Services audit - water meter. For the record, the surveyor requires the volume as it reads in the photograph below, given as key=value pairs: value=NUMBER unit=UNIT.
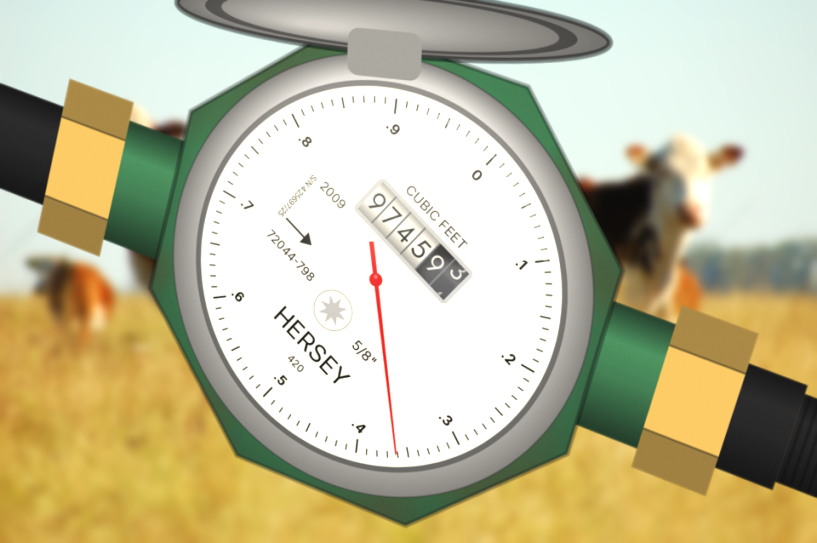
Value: value=974593.36 unit=ft³
